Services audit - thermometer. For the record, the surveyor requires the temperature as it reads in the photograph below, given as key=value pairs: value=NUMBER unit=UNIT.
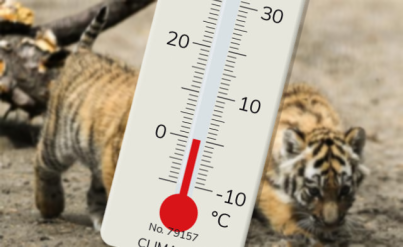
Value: value=0 unit=°C
